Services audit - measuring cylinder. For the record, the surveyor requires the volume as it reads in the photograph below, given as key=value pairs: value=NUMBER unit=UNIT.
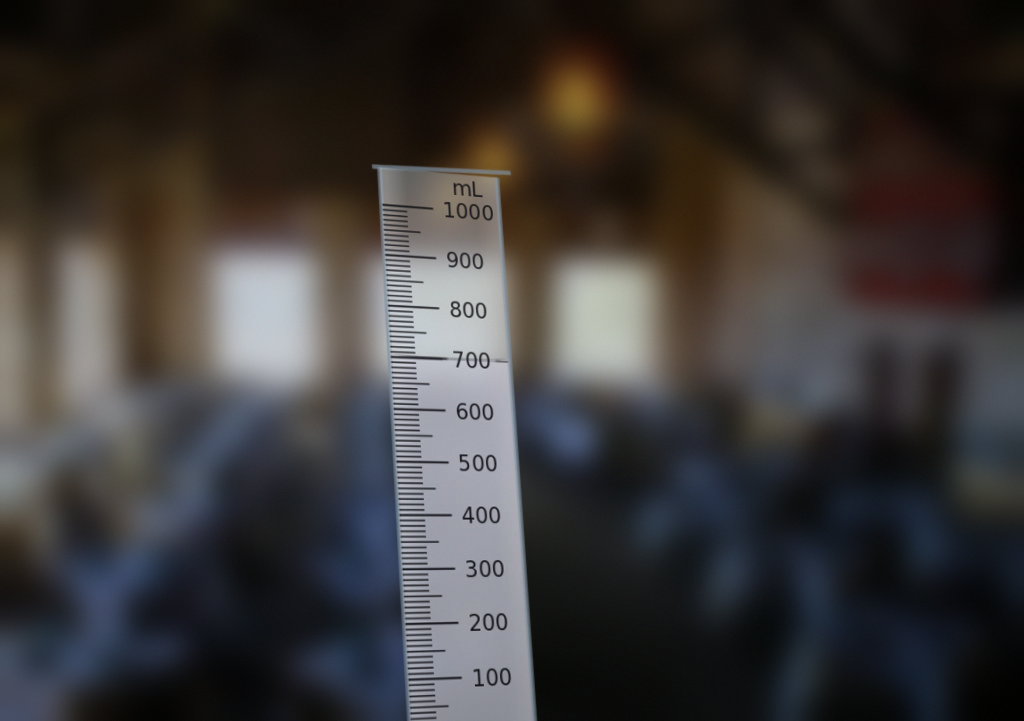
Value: value=700 unit=mL
